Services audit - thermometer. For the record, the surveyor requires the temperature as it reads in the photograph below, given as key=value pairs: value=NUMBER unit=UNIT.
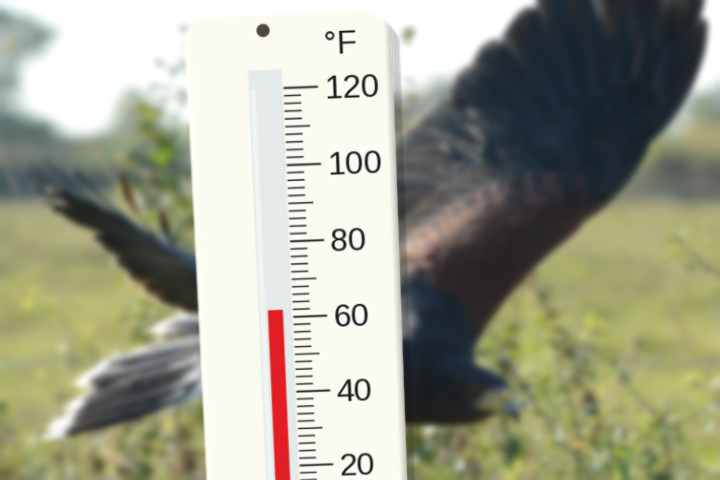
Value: value=62 unit=°F
